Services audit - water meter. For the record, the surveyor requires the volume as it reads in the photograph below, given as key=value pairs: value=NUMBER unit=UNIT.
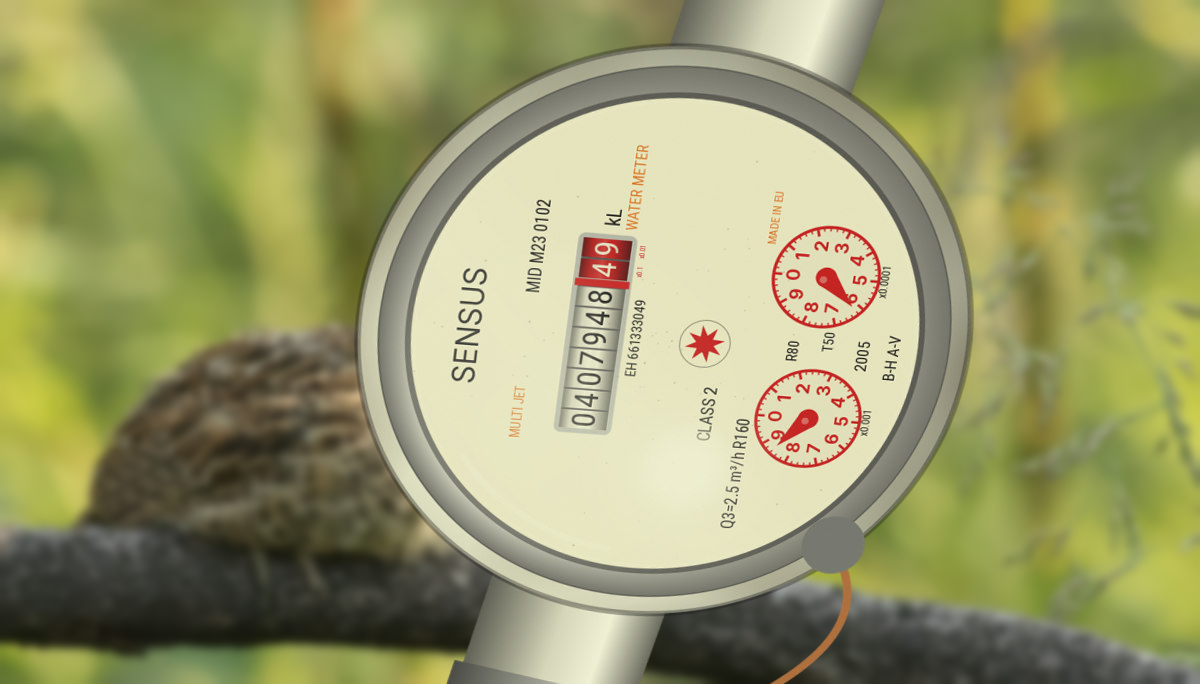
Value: value=407948.4986 unit=kL
